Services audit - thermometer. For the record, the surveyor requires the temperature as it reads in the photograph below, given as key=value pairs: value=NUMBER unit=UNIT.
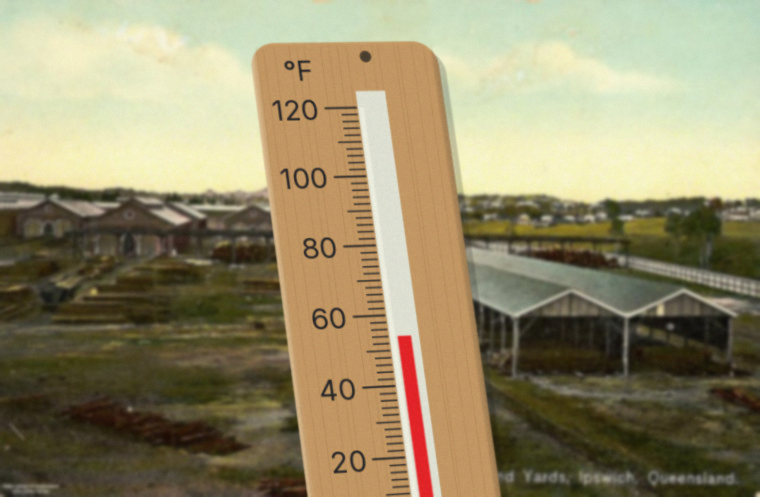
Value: value=54 unit=°F
